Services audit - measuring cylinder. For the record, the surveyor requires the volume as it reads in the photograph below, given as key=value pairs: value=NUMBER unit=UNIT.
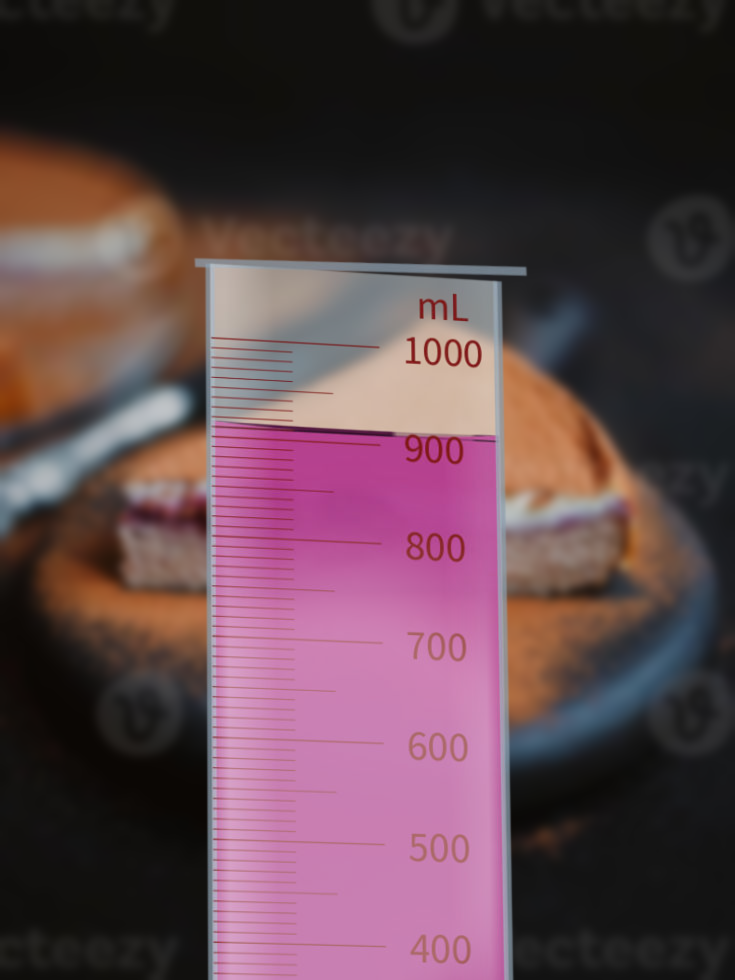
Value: value=910 unit=mL
